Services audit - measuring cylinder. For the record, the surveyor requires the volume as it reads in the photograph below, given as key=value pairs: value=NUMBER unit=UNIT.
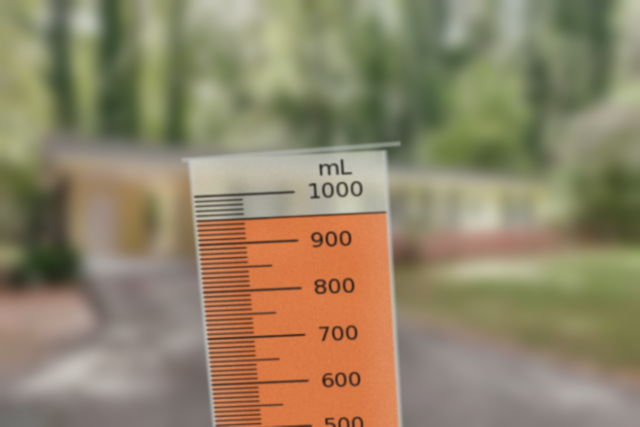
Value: value=950 unit=mL
